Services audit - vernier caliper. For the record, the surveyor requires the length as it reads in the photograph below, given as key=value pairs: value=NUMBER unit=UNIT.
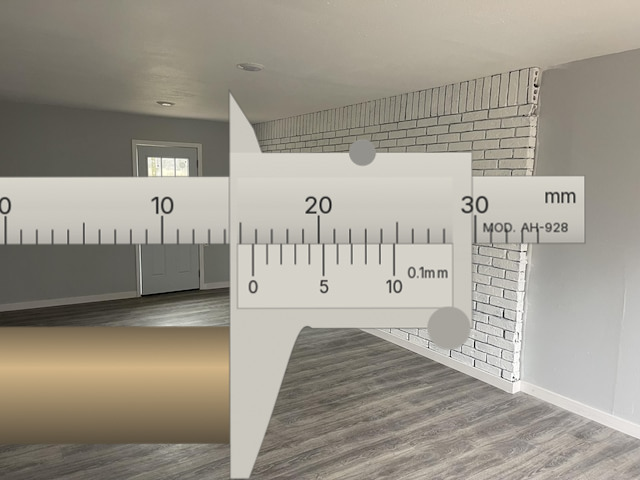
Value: value=15.8 unit=mm
